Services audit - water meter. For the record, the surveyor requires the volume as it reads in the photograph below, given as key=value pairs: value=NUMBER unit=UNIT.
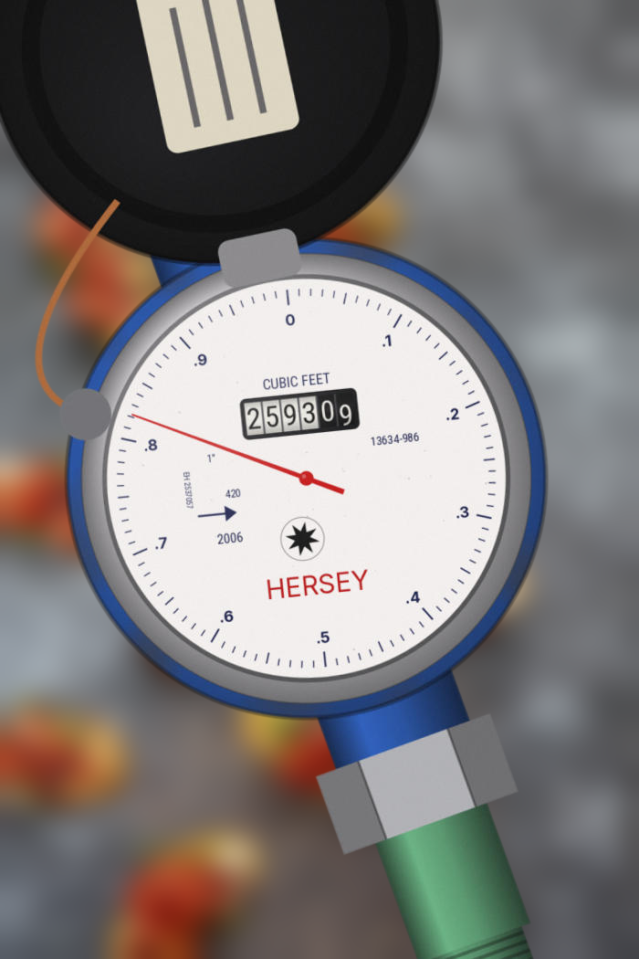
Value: value=259308.82 unit=ft³
